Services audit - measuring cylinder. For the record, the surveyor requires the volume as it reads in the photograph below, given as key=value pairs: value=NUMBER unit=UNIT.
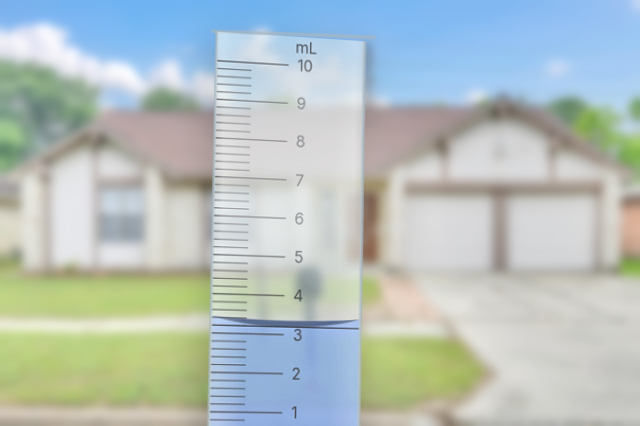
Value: value=3.2 unit=mL
